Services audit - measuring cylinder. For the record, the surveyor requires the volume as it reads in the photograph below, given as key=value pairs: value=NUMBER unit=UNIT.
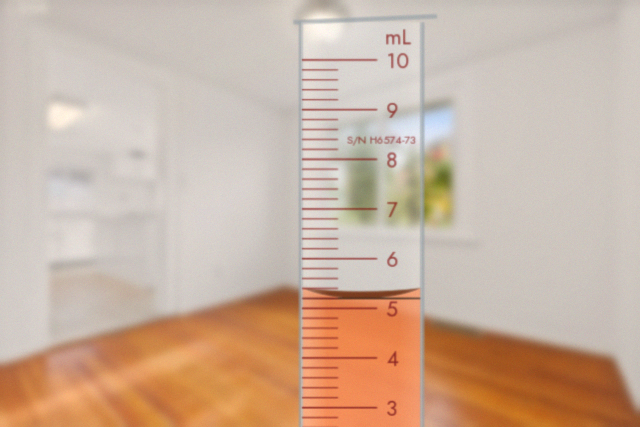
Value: value=5.2 unit=mL
